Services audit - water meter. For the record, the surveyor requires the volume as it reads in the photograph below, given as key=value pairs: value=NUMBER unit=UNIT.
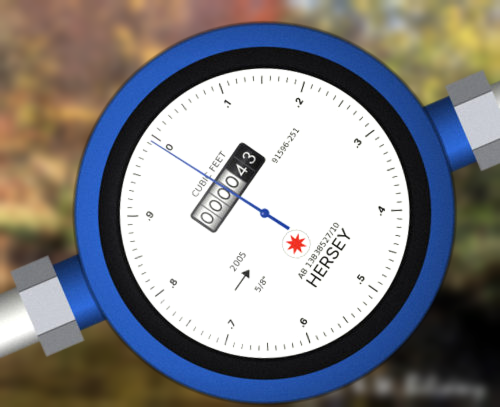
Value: value=42.99 unit=ft³
